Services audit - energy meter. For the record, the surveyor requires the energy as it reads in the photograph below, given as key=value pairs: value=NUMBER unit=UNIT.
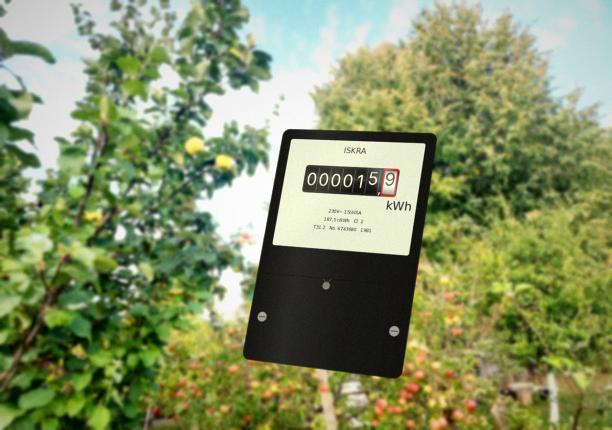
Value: value=15.9 unit=kWh
